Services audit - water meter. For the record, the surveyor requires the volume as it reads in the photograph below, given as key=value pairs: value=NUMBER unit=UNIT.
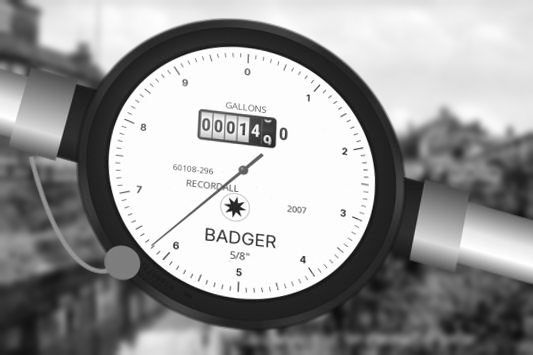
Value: value=1486.2 unit=gal
